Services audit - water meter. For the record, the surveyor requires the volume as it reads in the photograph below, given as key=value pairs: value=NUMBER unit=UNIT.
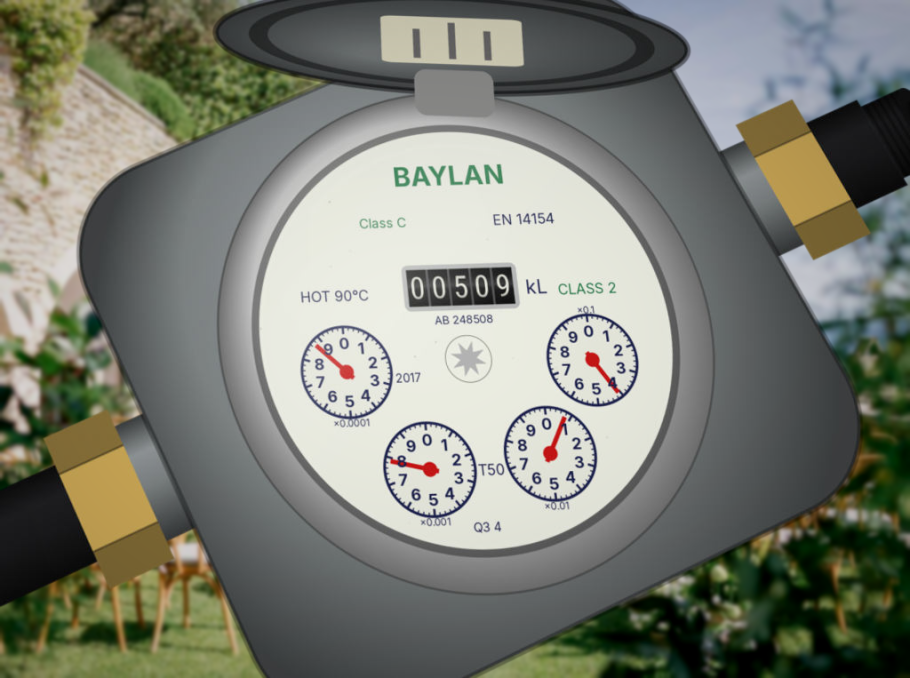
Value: value=509.4078 unit=kL
